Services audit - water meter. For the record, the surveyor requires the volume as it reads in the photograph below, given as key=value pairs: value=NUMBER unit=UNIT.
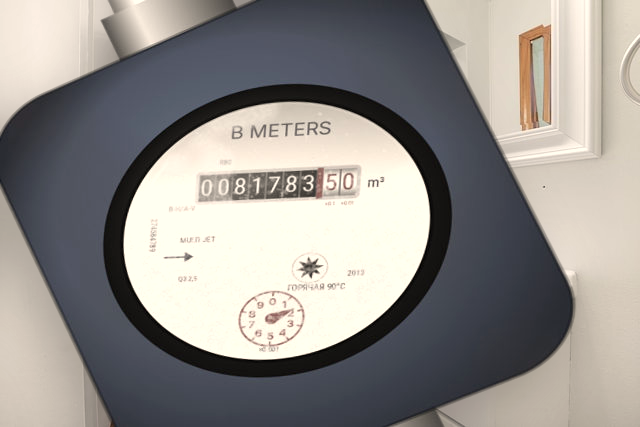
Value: value=81783.501 unit=m³
